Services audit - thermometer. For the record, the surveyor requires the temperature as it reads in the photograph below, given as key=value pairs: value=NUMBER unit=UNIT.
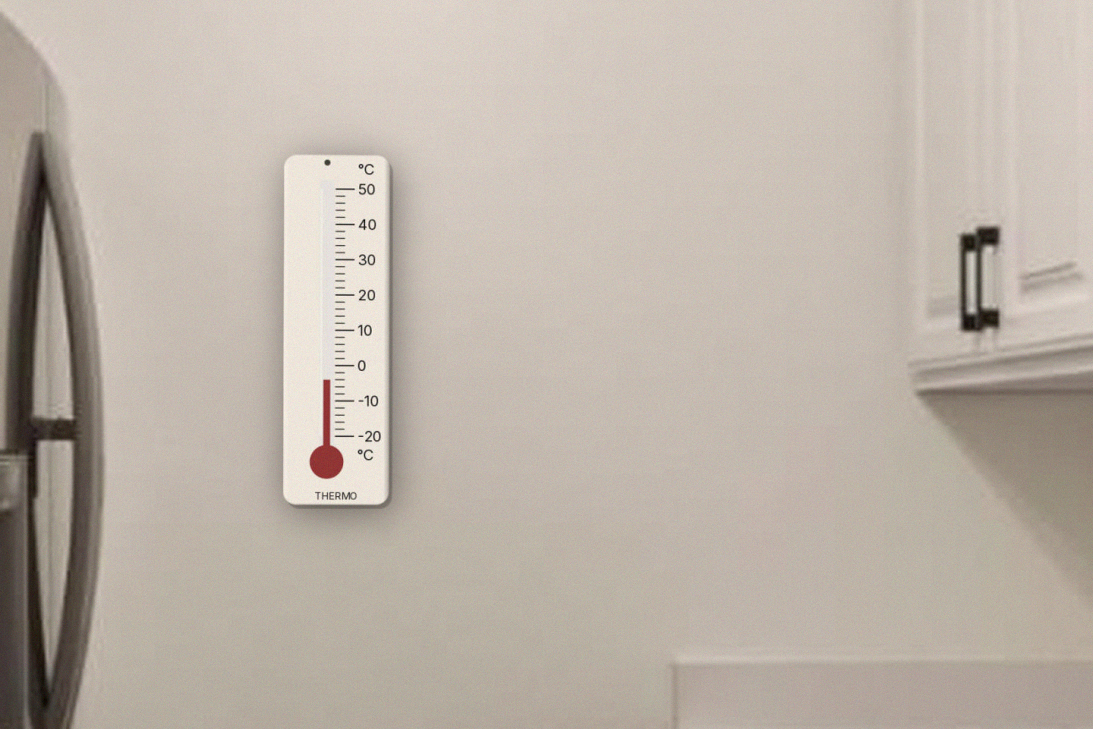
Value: value=-4 unit=°C
